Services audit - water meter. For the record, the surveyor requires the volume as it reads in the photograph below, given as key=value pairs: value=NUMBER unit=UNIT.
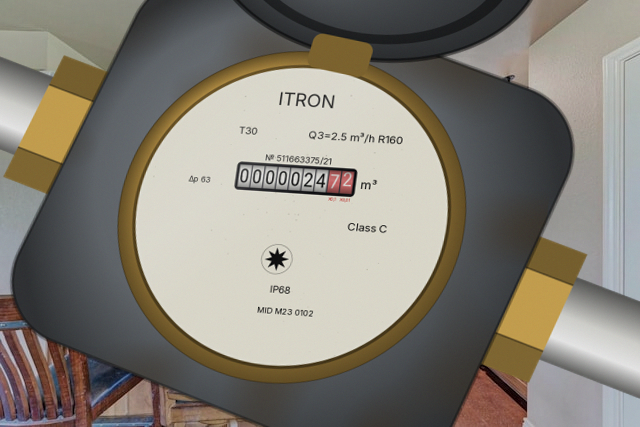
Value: value=24.72 unit=m³
